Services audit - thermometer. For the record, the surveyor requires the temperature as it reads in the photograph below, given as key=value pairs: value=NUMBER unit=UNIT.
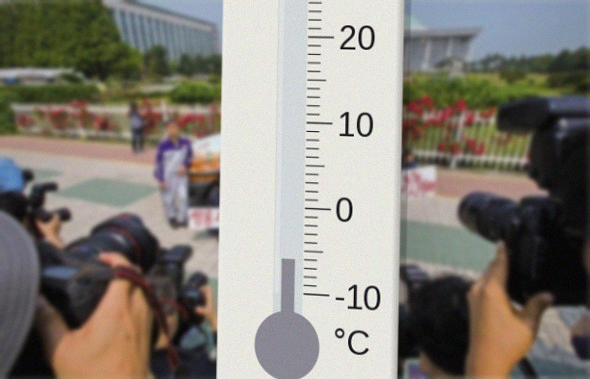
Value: value=-6 unit=°C
